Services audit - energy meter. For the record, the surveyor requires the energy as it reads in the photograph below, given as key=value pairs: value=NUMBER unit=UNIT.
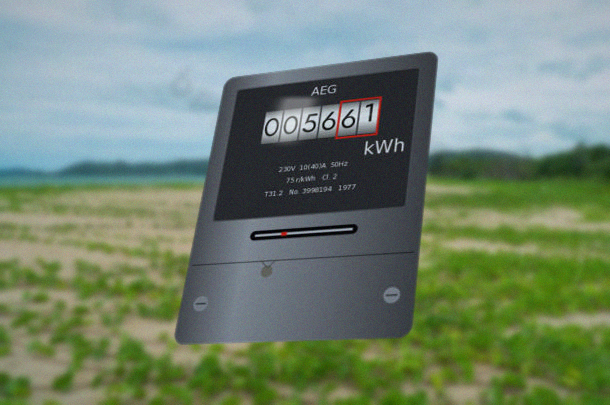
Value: value=56.61 unit=kWh
